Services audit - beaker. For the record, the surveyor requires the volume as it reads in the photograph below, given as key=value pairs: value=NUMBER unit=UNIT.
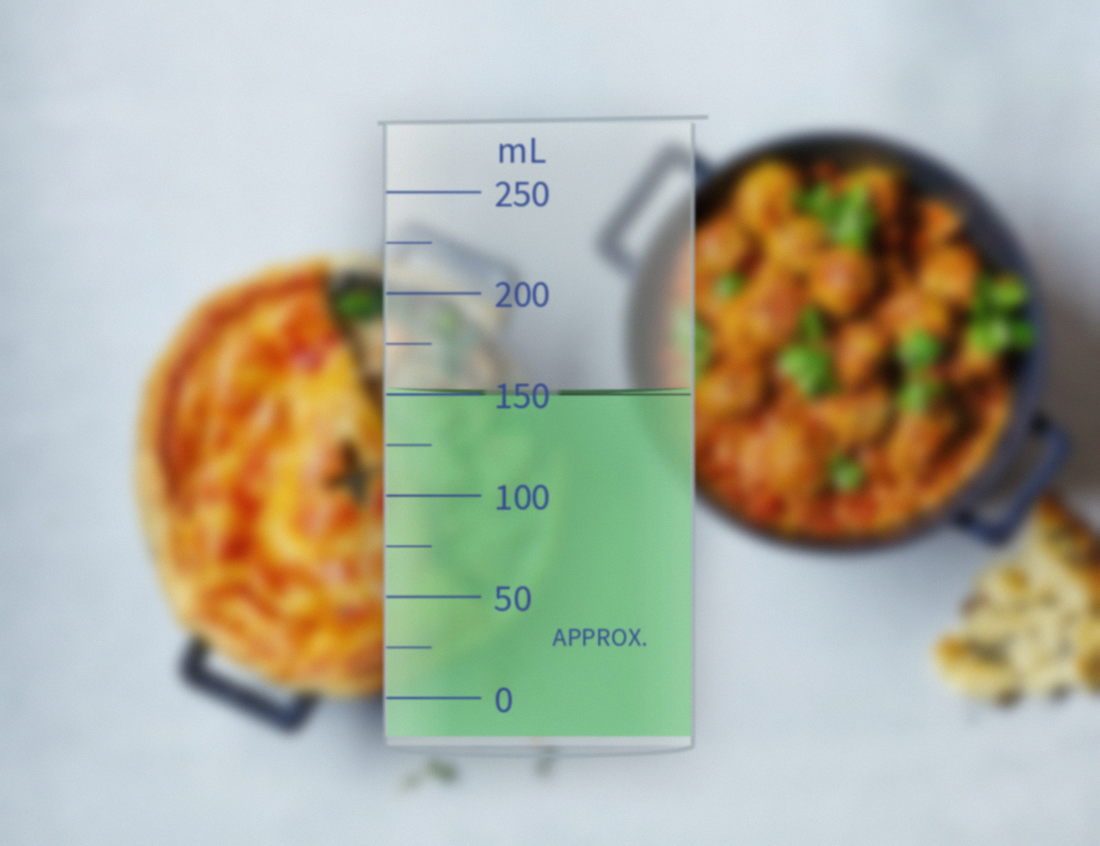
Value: value=150 unit=mL
